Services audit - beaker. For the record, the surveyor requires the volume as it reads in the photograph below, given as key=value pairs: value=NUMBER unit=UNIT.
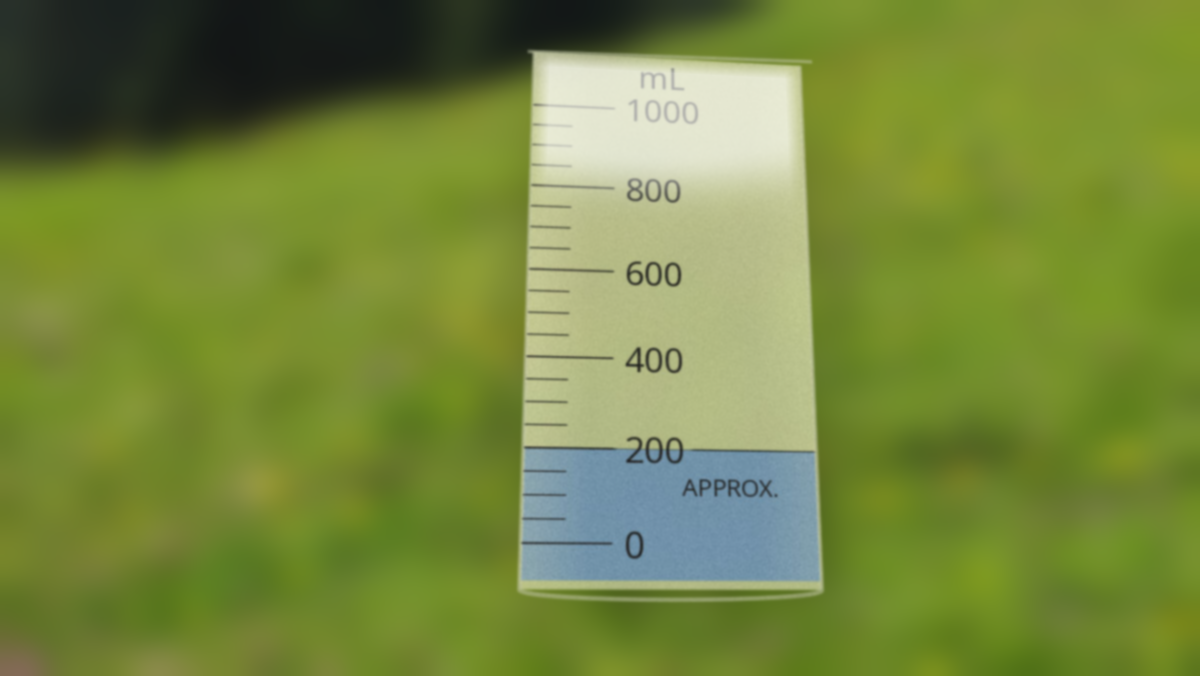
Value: value=200 unit=mL
